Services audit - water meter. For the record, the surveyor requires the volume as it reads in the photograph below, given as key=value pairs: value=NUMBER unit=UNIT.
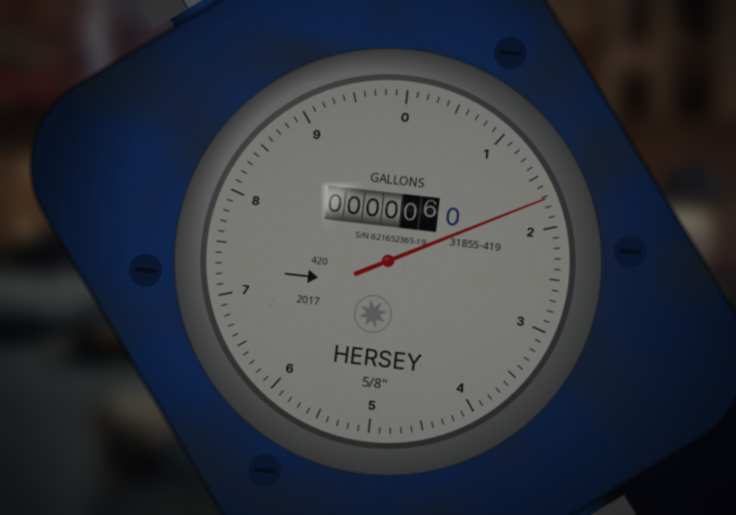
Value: value=61.7 unit=gal
